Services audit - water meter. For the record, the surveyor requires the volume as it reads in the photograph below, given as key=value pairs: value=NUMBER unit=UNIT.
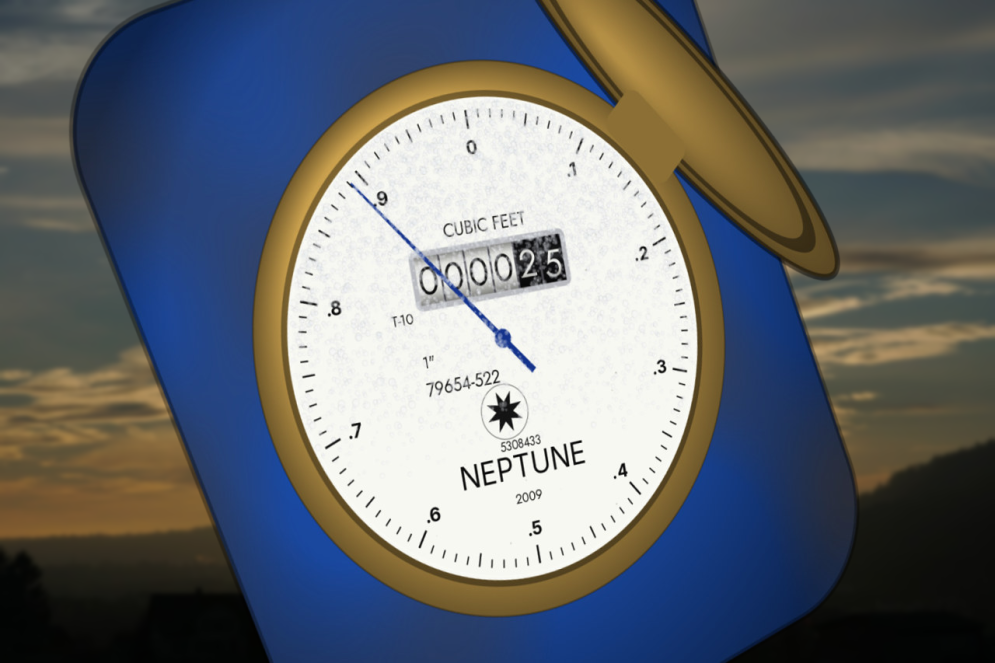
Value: value=24.89 unit=ft³
